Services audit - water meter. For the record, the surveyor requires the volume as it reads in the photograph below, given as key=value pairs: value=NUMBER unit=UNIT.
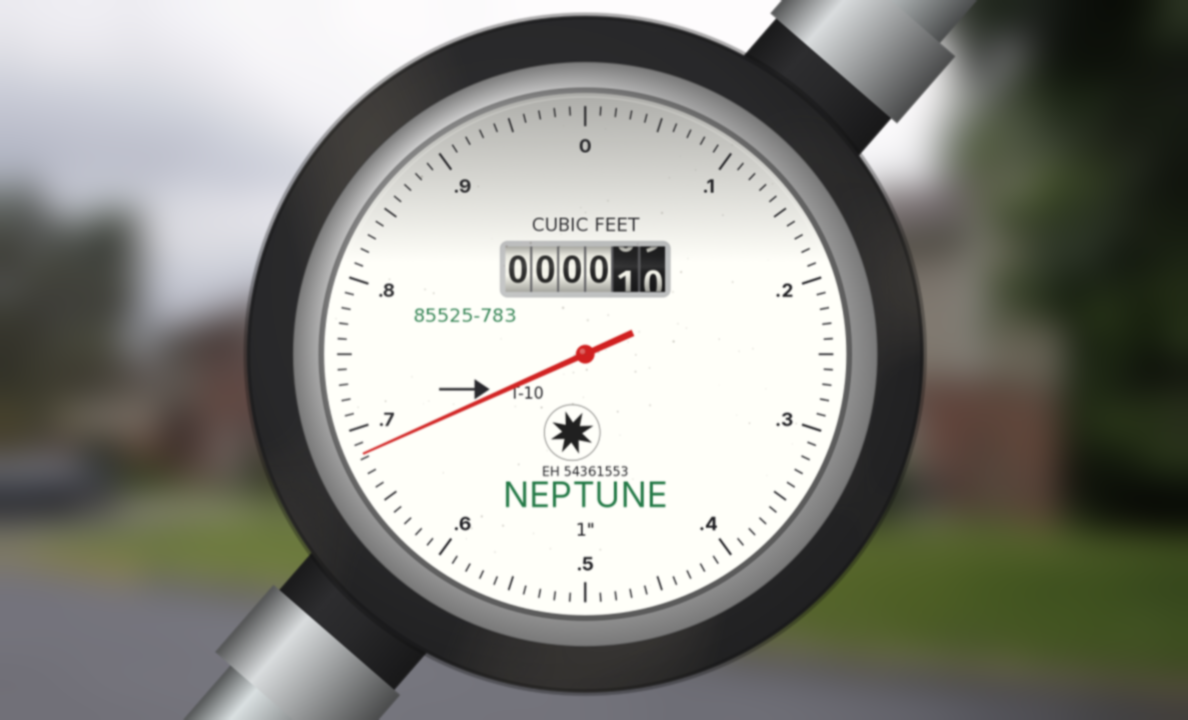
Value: value=9.68 unit=ft³
